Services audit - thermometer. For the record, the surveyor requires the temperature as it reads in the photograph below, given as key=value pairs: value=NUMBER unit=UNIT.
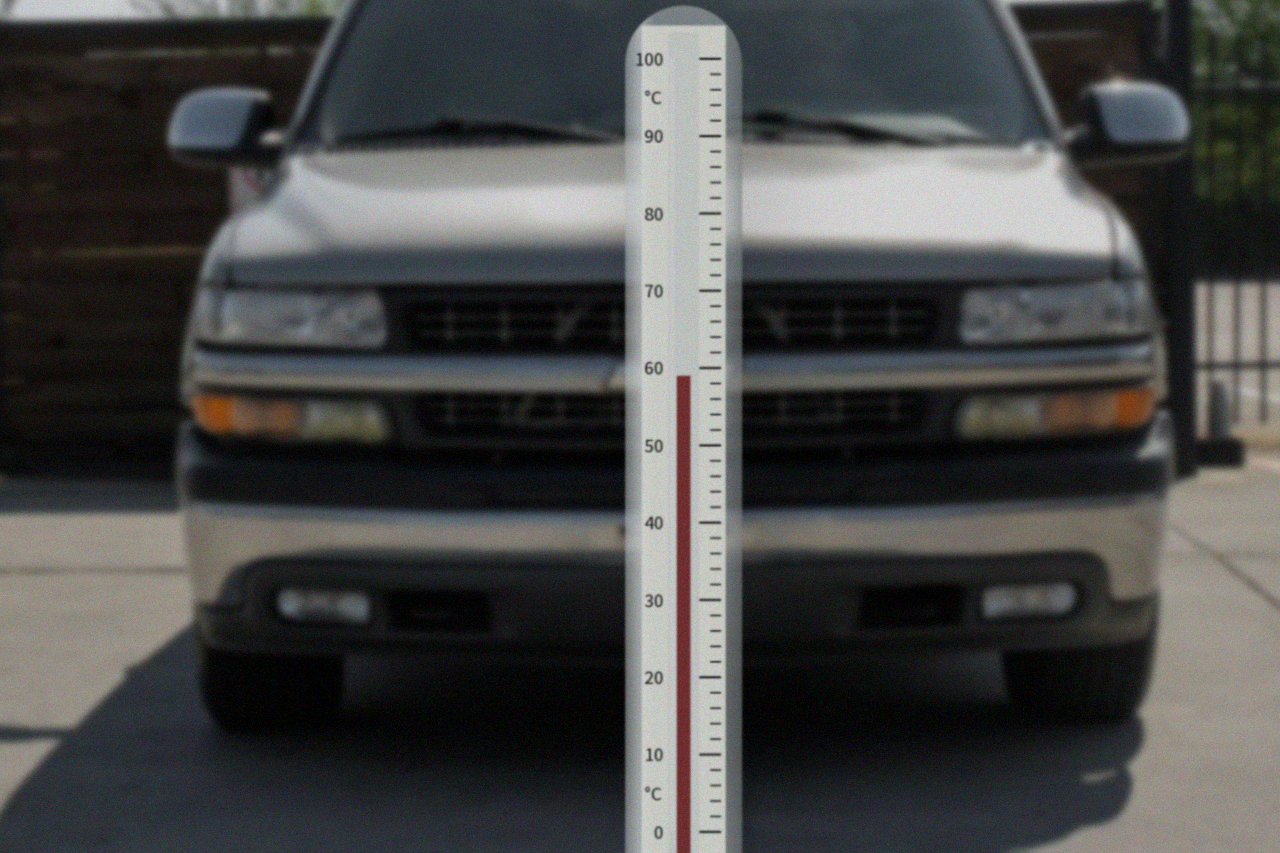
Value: value=59 unit=°C
